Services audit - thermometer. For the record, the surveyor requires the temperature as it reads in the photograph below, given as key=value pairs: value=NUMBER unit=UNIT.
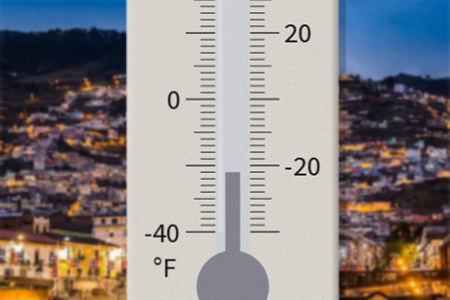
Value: value=-22 unit=°F
